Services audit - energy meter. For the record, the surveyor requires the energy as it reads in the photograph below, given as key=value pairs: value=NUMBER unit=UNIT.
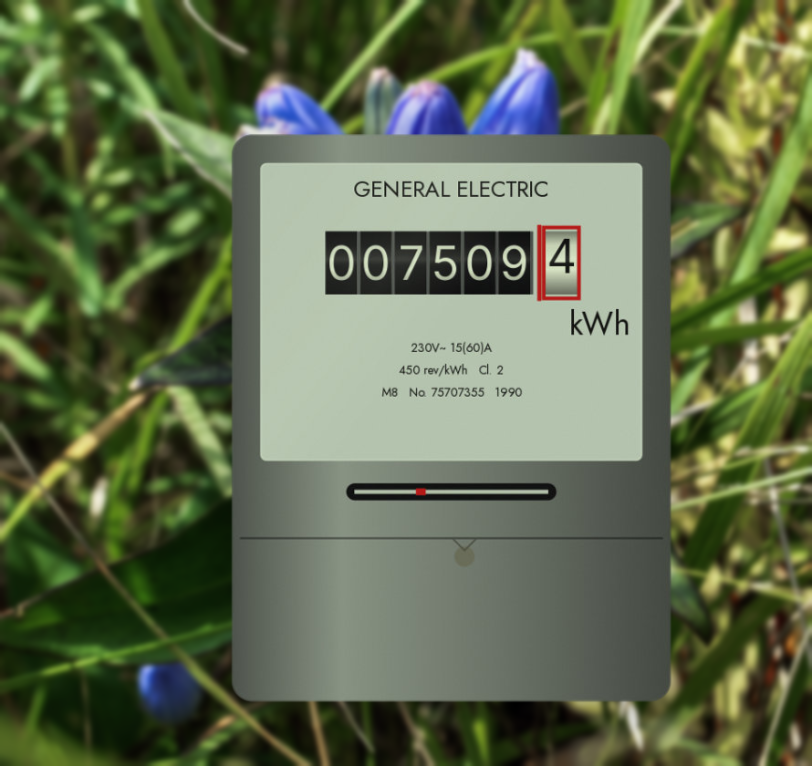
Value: value=7509.4 unit=kWh
